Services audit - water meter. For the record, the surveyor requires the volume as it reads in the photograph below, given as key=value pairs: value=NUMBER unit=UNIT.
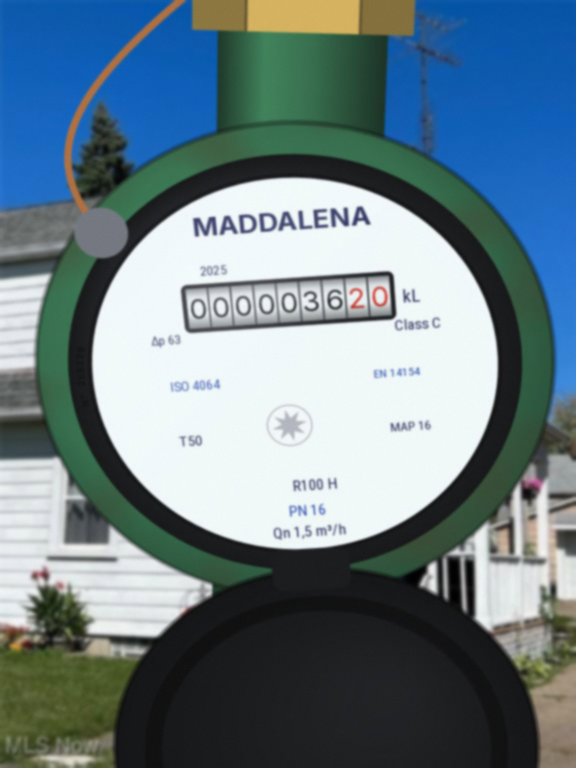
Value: value=36.20 unit=kL
